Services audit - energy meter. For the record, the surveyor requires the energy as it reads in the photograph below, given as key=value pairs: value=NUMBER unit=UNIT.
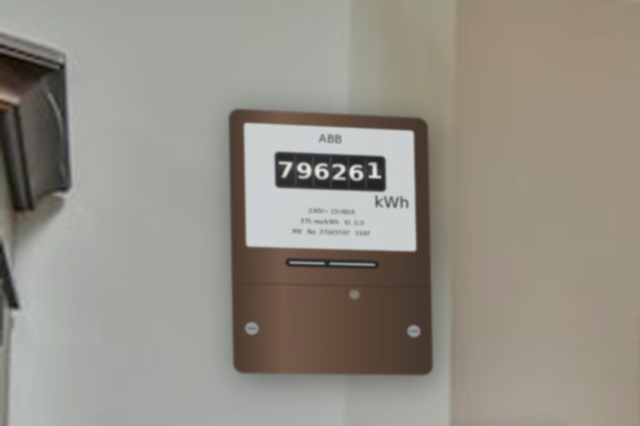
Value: value=796261 unit=kWh
